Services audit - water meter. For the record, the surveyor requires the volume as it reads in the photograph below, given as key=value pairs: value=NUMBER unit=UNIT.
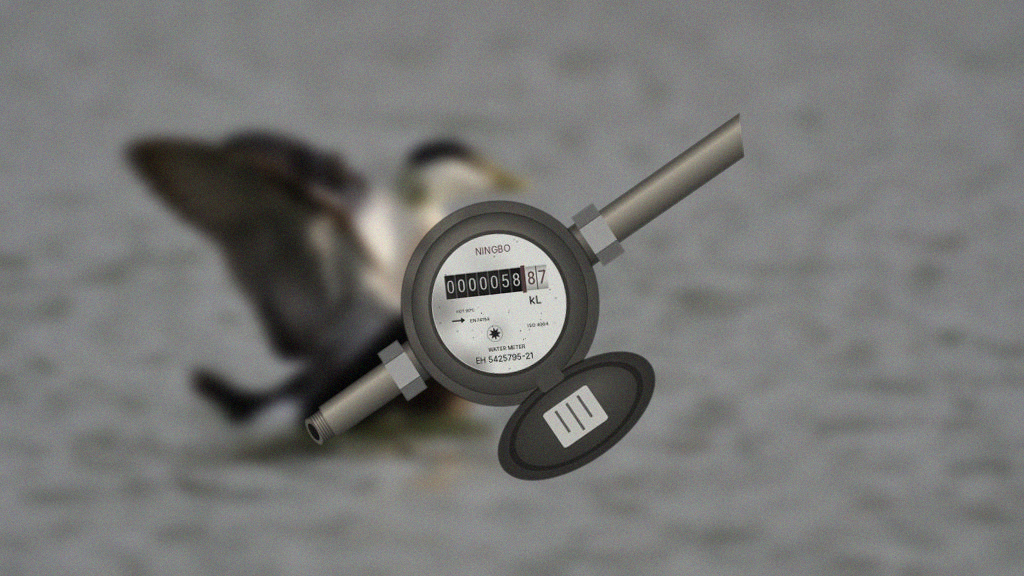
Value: value=58.87 unit=kL
